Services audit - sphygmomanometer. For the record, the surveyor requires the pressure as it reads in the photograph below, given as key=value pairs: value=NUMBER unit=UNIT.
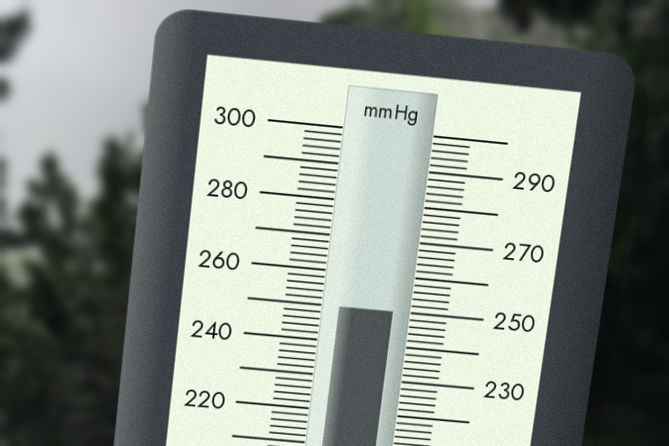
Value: value=250 unit=mmHg
